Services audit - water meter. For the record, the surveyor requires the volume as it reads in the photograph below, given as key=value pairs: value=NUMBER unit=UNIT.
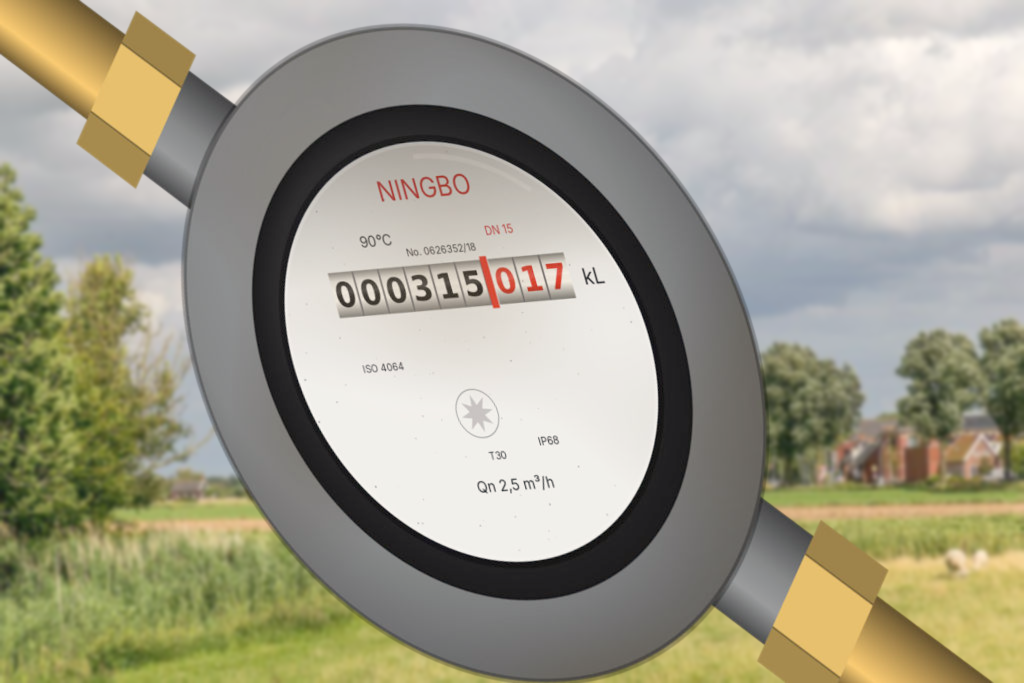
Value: value=315.017 unit=kL
